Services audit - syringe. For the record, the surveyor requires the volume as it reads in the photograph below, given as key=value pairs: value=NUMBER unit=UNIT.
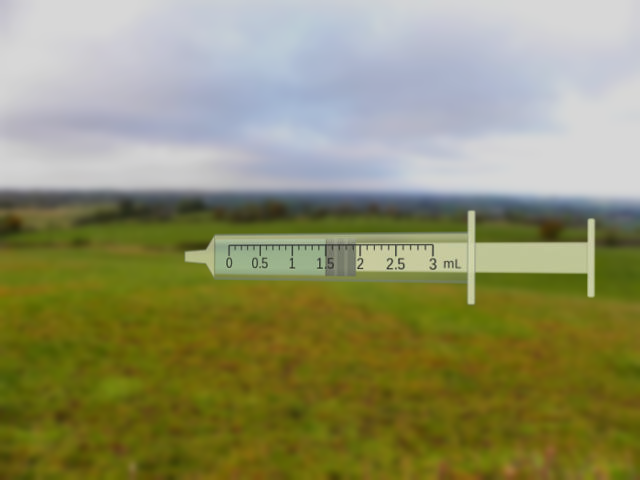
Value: value=1.5 unit=mL
